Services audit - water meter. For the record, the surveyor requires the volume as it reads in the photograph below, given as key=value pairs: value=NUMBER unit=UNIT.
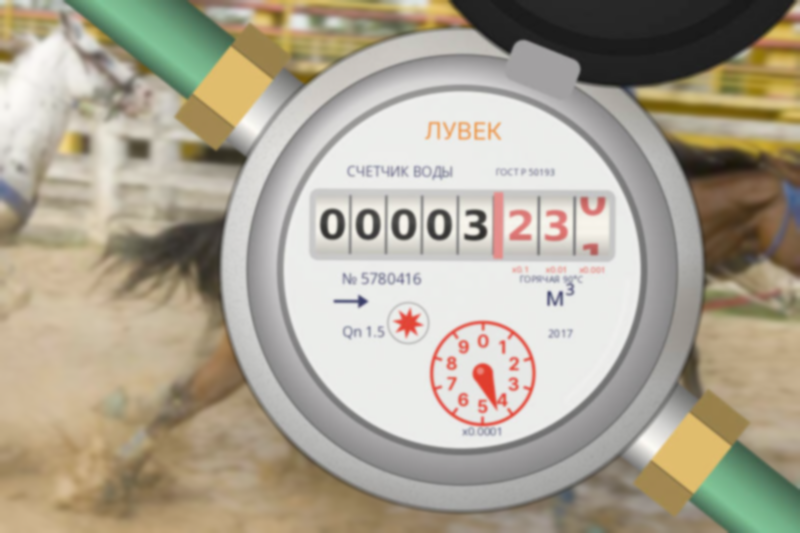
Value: value=3.2304 unit=m³
